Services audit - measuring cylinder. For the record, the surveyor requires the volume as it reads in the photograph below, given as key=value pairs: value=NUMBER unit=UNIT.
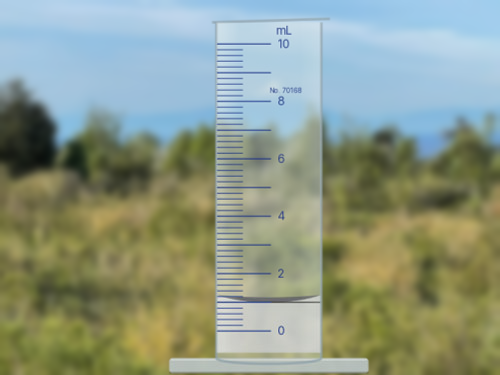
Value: value=1 unit=mL
